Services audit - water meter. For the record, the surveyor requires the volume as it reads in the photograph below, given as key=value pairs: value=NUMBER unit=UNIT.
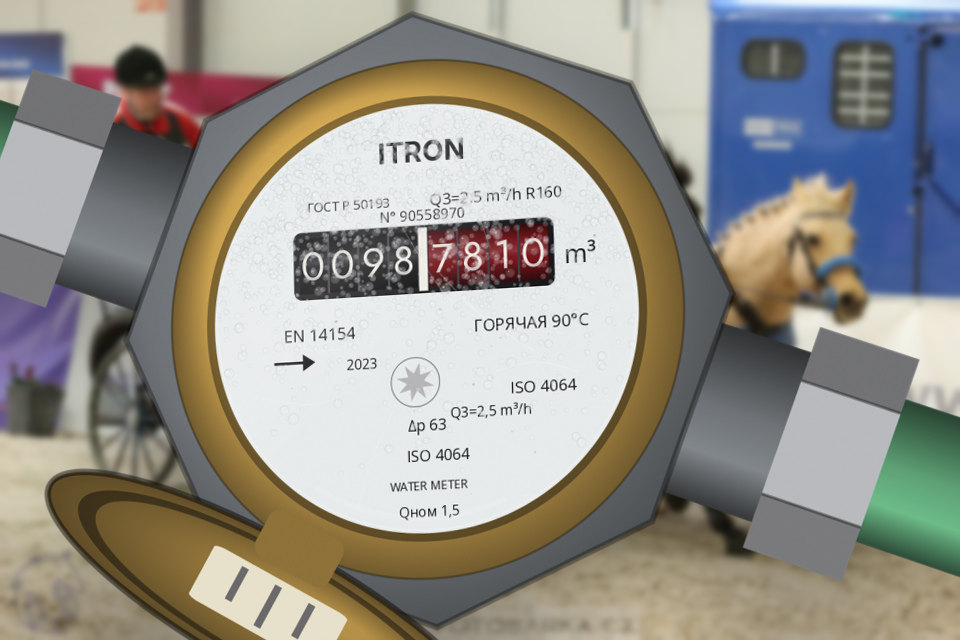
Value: value=98.7810 unit=m³
